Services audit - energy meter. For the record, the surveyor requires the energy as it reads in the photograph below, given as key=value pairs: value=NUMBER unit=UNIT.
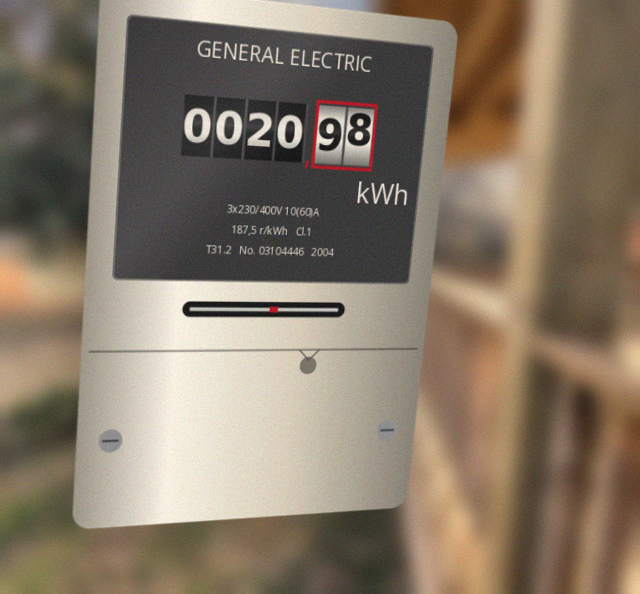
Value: value=20.98 unit=kWh
